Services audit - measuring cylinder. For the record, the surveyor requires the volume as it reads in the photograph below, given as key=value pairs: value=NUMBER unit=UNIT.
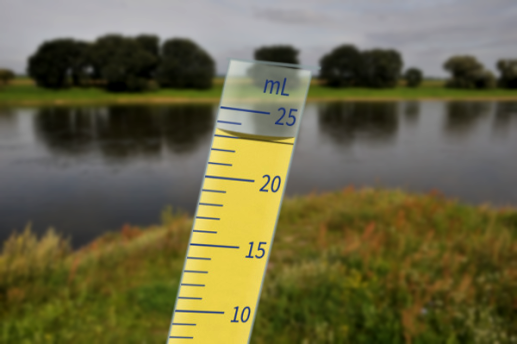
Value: value=23 unit=mL
